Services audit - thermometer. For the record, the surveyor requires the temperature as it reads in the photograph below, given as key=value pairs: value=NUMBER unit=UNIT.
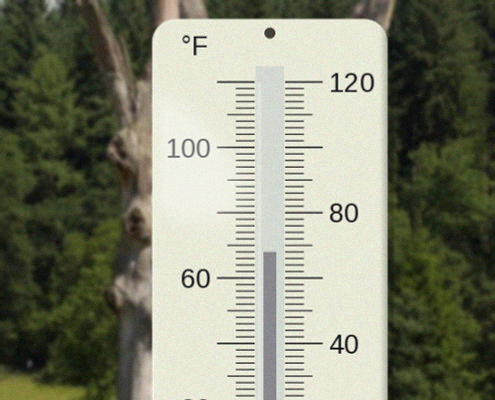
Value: value=68 unit=°F
